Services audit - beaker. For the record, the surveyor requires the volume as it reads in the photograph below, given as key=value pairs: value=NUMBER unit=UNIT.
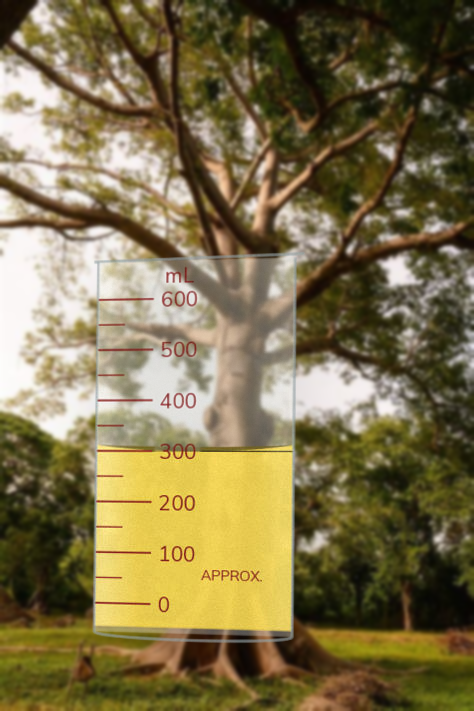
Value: value=300 unit=mL
